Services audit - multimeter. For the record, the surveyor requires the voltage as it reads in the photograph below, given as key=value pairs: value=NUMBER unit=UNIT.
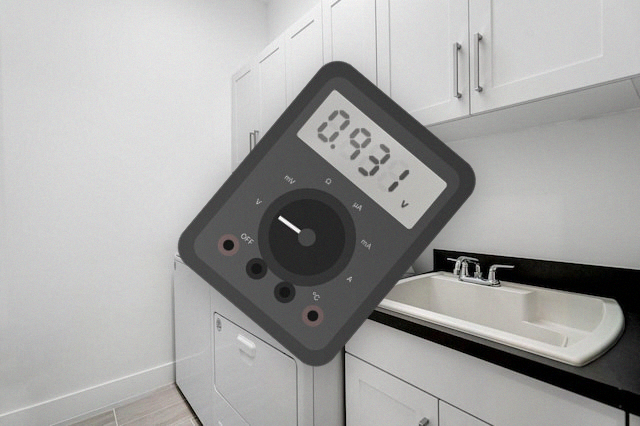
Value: value=0.931 unit=V
